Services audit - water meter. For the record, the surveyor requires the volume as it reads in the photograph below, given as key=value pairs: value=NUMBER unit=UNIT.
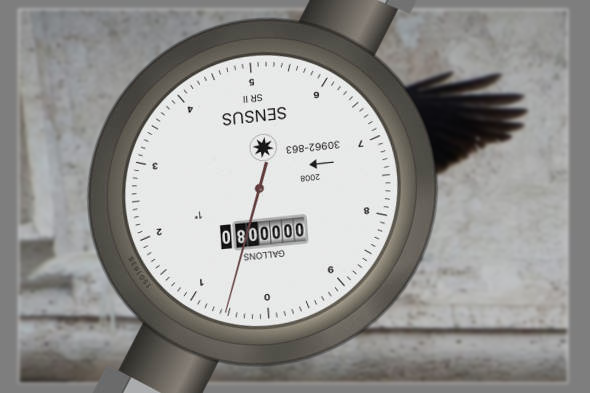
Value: value=80.5 unit=gal
